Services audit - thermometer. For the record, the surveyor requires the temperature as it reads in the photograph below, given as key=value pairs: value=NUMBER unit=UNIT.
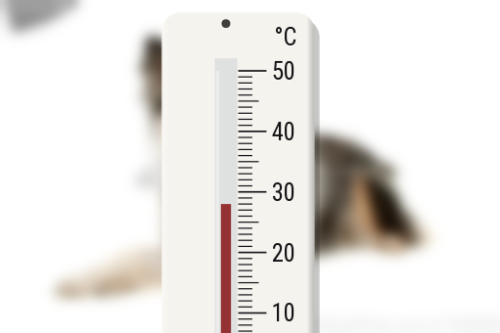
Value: value=28 unit=°C
